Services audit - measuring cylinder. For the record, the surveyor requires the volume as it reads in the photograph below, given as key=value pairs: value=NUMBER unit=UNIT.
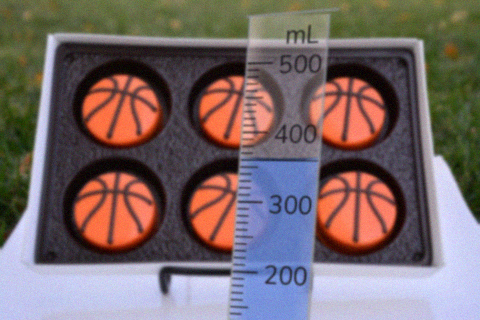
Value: value=360 unit=mL
